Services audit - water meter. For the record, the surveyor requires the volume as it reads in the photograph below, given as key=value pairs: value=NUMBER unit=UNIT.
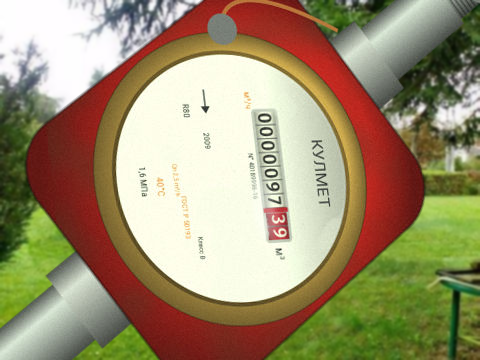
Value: value=97.39 unit=m³
